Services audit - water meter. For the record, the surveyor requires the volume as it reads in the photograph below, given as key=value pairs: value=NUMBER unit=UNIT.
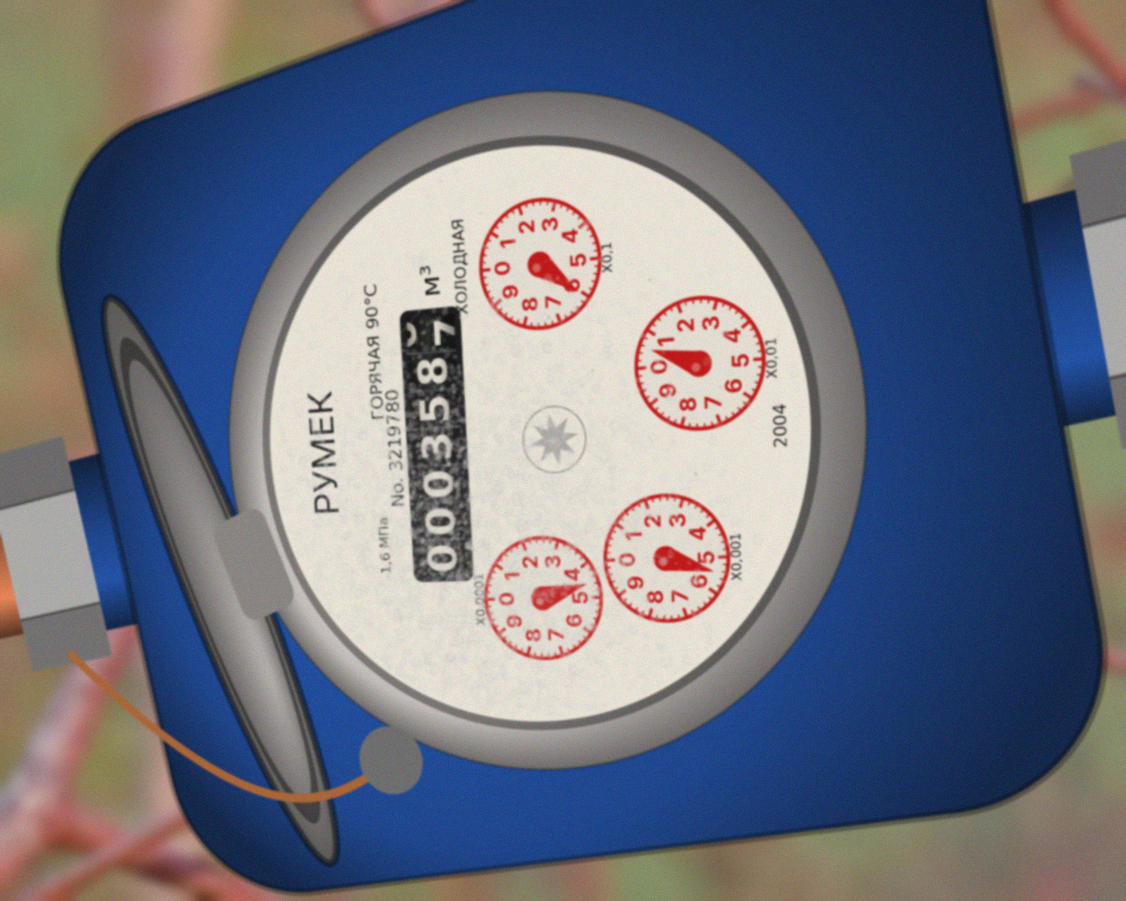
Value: value=3586.6054 unit=m³
